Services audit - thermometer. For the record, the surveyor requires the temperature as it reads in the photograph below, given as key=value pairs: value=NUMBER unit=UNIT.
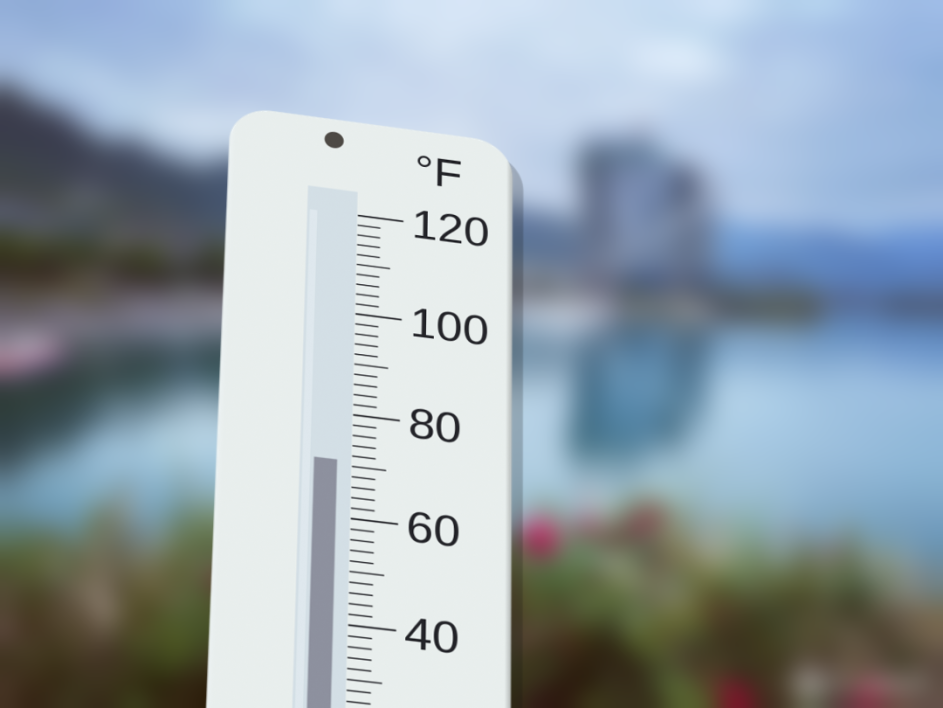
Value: value=71 unit=°F
